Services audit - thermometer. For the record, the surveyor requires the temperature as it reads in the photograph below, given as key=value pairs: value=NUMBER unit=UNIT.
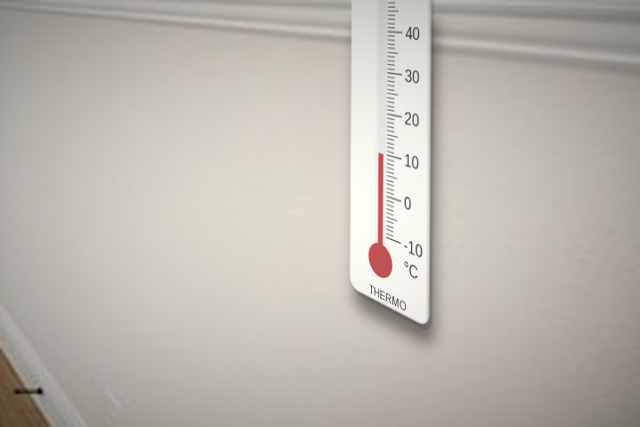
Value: value=10 unit=°C
